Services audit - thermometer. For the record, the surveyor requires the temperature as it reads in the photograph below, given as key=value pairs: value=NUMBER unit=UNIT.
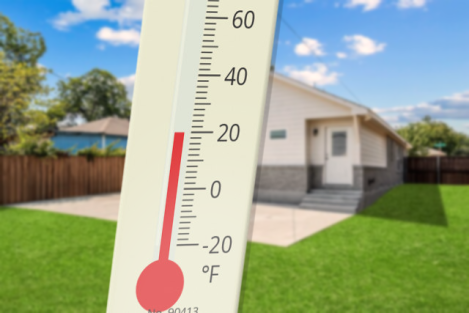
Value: value=20 unit=°F
